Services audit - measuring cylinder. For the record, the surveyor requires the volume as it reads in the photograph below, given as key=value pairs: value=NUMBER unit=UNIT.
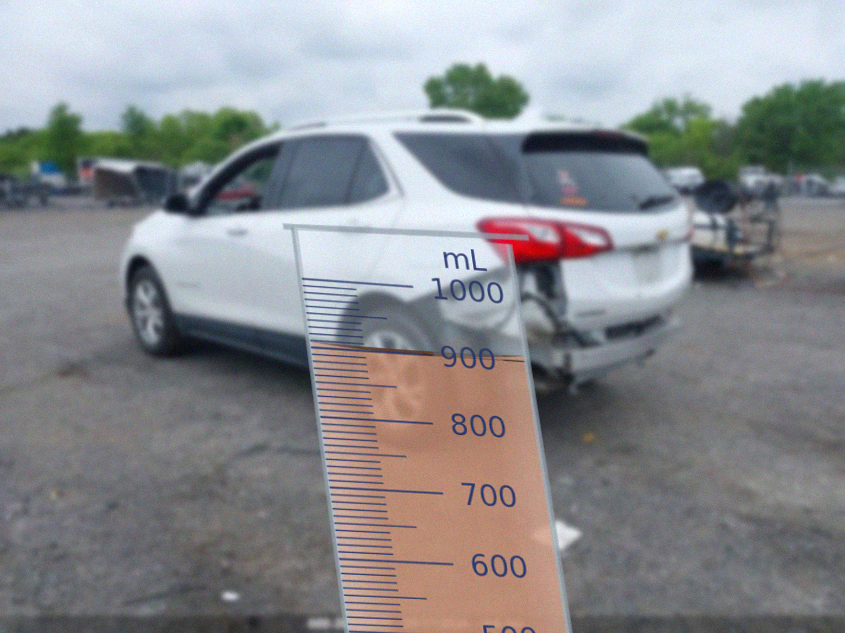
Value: value=900 unit=mL
